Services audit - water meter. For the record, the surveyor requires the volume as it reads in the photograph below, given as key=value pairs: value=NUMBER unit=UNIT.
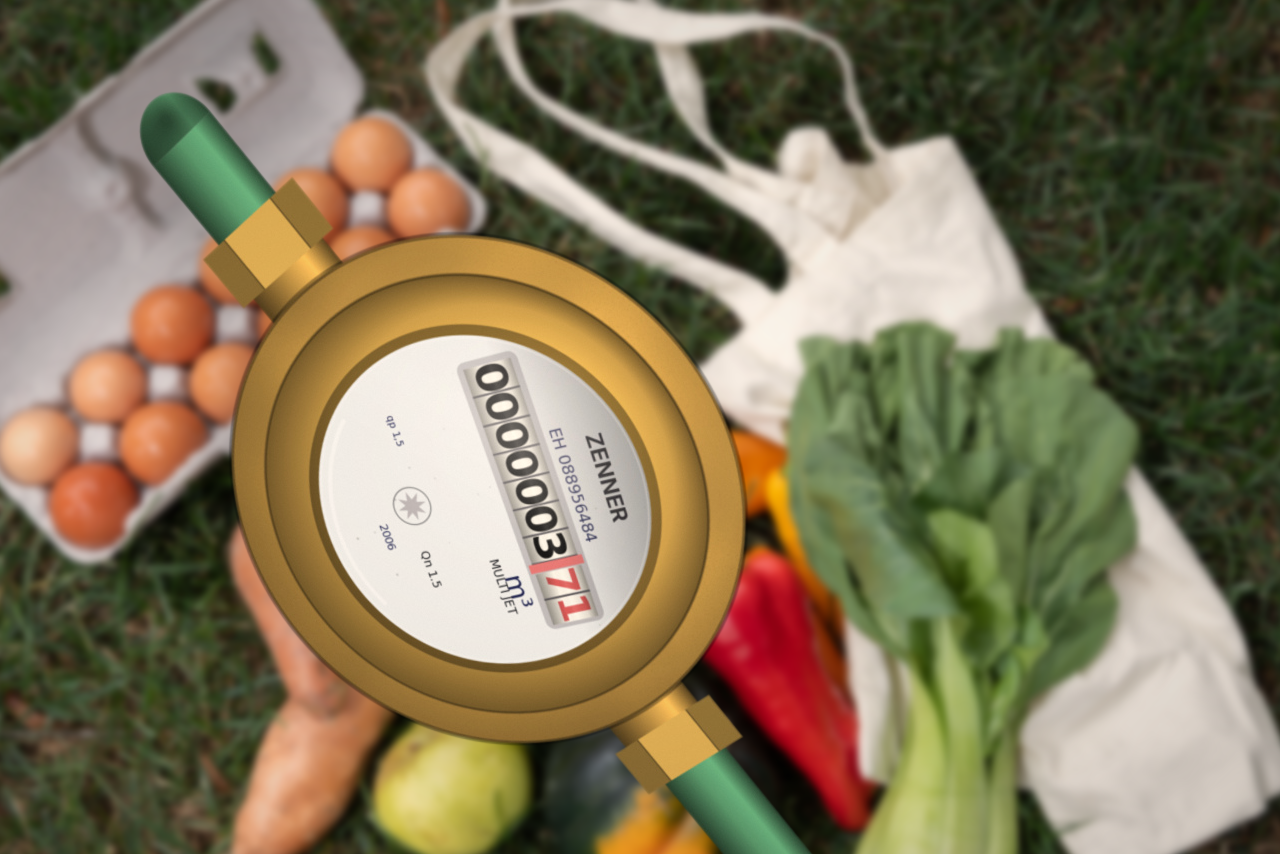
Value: value=3.71 unit=m³
